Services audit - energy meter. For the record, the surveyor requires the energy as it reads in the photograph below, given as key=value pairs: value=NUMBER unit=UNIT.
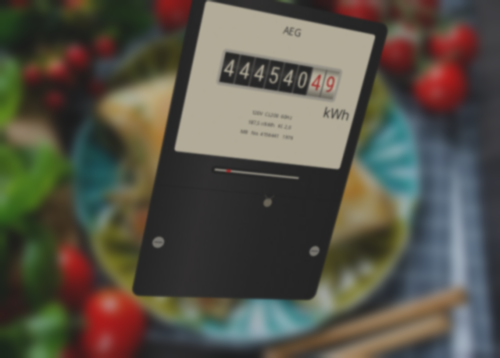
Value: value=444540.49 unit=kWh
